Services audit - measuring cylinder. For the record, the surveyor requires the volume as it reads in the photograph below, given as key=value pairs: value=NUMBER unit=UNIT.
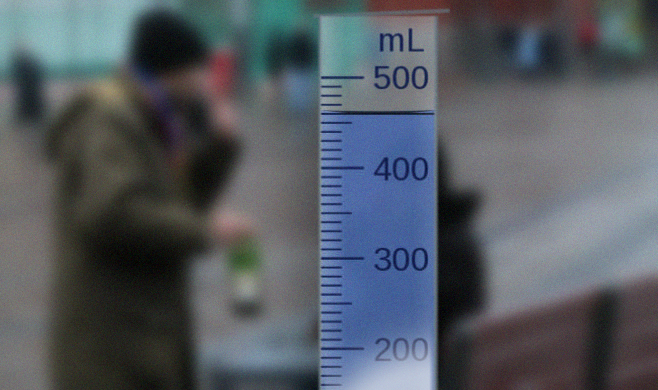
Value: value=460 unit=mL
